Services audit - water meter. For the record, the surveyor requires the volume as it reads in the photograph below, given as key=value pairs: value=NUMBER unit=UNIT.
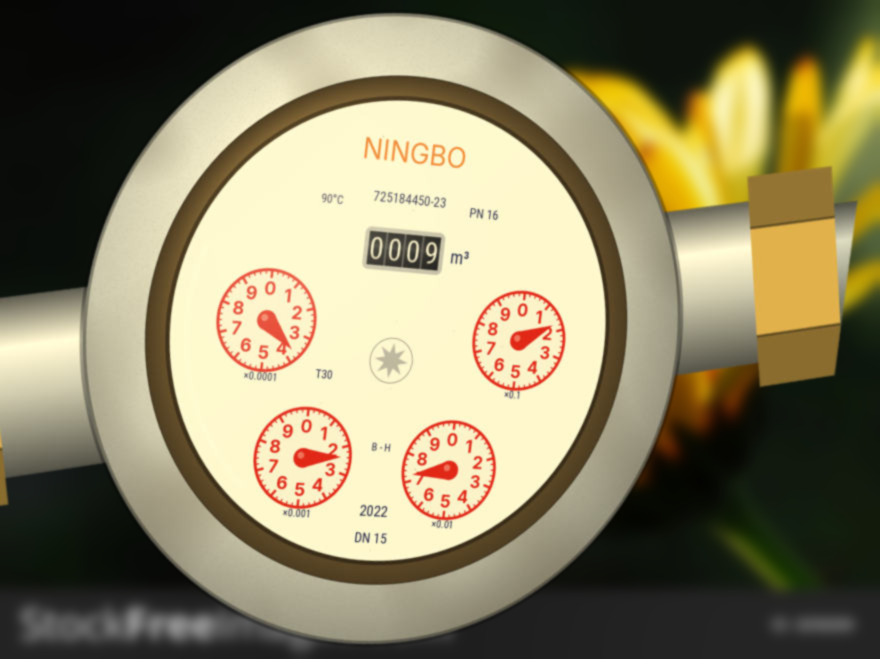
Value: value=9.1723 unit=m³
